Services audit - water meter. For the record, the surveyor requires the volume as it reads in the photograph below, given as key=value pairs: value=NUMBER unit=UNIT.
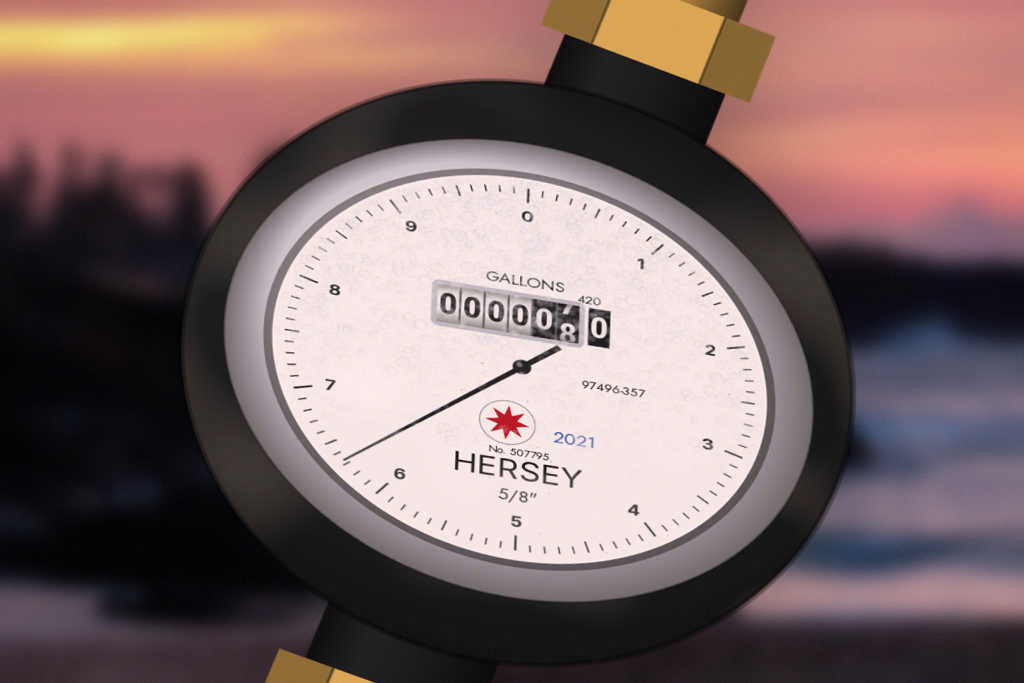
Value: value=76.3 unit=gal
